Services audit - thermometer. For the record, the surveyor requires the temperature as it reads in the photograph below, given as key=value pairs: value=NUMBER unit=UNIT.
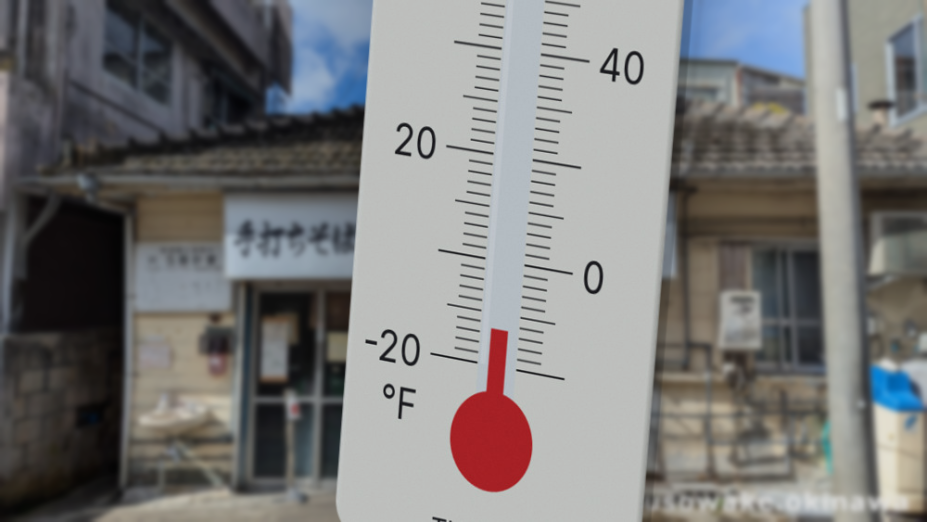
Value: value=-13 unit=°F
